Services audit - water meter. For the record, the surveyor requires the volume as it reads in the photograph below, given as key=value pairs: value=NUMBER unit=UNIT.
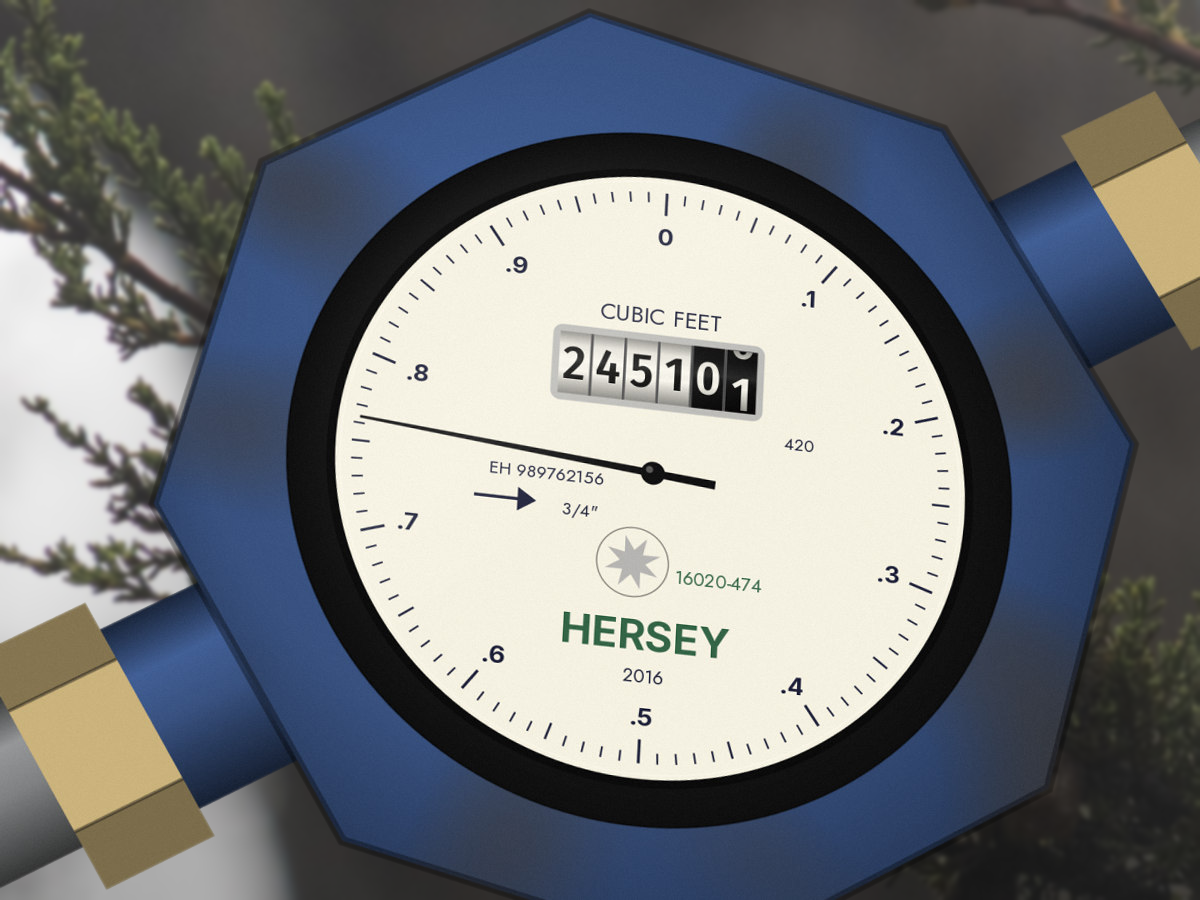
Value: value=245100.76 unit=ft³
